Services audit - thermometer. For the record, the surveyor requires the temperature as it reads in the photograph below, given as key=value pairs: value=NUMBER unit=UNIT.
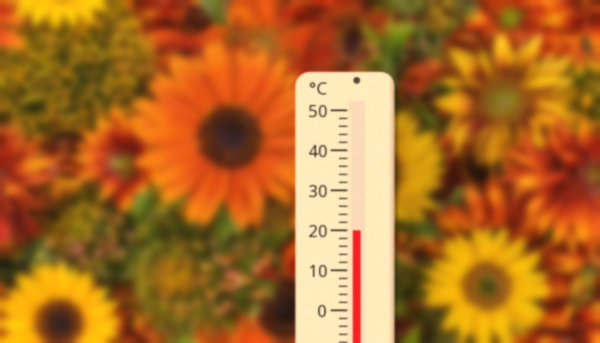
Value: value=20 unit=°C
